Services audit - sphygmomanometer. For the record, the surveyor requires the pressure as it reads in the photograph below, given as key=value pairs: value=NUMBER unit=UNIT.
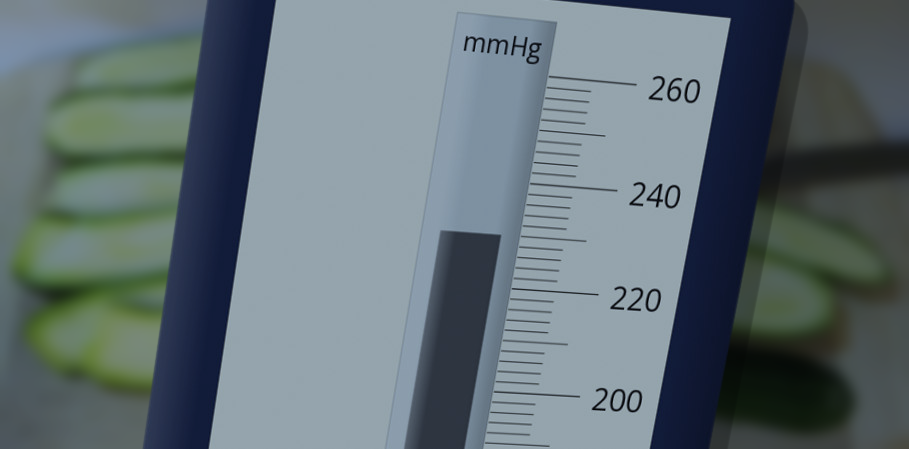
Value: value=230 unit=mmHg
